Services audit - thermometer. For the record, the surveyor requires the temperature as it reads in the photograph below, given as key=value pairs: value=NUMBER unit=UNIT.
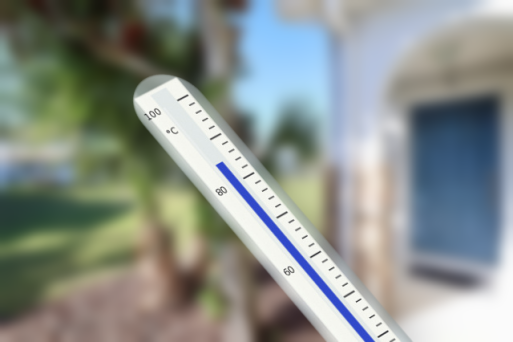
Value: value=85 unit=°C
